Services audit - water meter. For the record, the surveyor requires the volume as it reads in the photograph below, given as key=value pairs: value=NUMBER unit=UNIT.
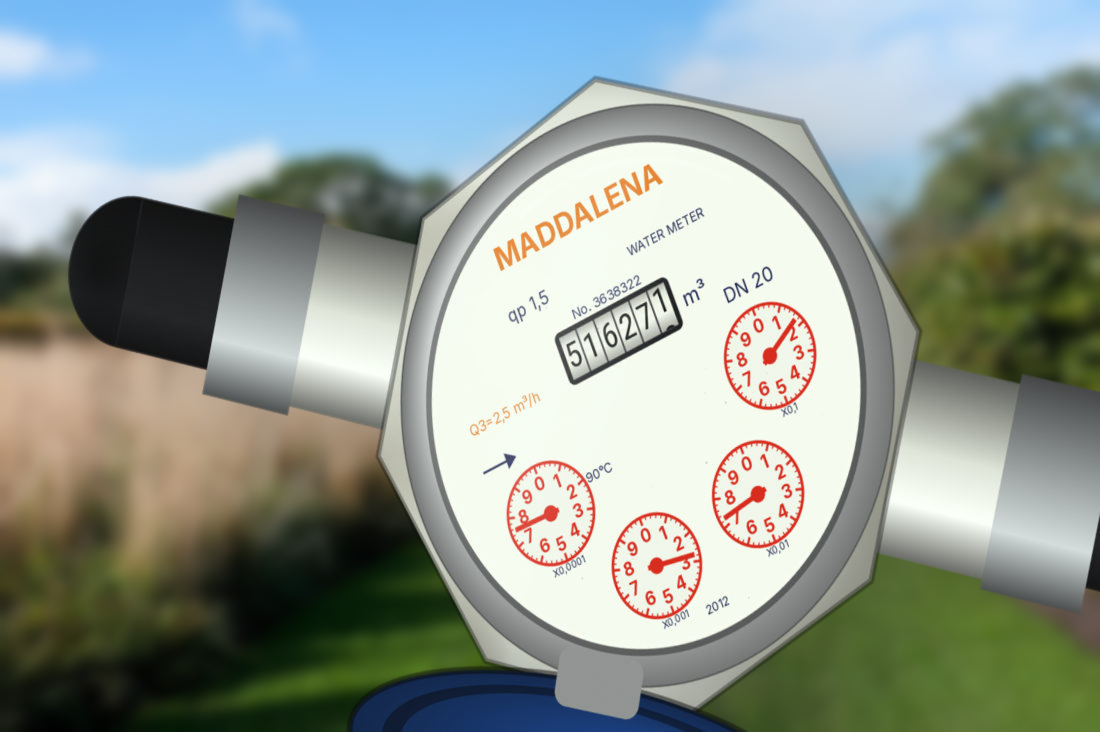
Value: value=516271.1727 unit=m³
